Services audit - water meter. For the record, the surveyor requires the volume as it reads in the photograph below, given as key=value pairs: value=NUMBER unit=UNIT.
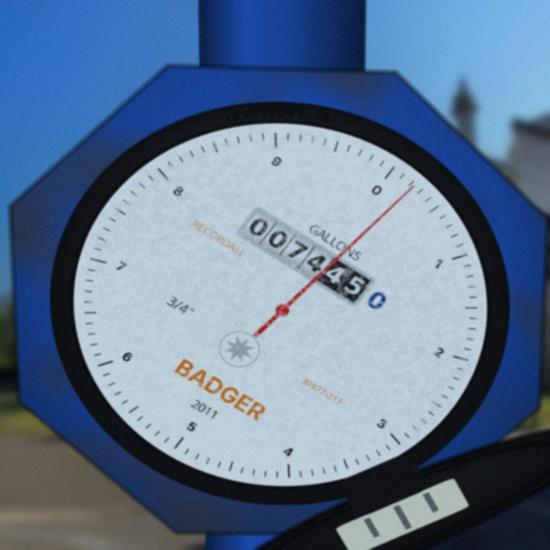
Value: value=74450.2 unit=gal
